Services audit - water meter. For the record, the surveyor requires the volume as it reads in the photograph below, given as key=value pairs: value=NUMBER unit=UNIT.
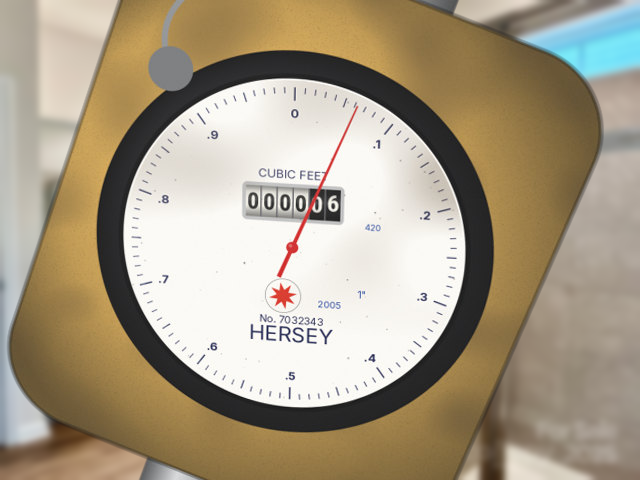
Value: value=6.06 unit=ft³
